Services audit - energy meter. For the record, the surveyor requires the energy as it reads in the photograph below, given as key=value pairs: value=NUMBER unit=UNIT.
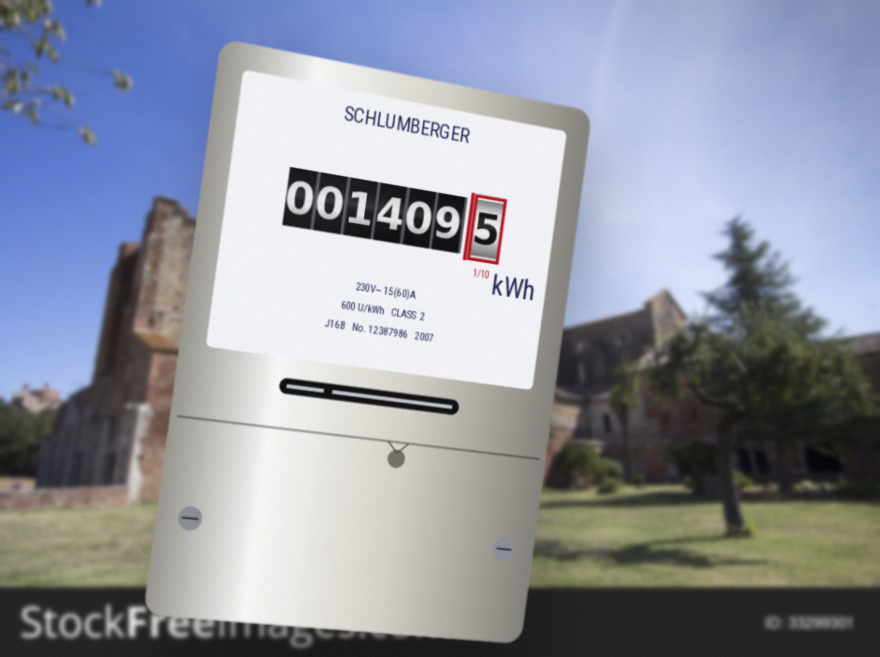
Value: value=1409.5 unit=kWh
